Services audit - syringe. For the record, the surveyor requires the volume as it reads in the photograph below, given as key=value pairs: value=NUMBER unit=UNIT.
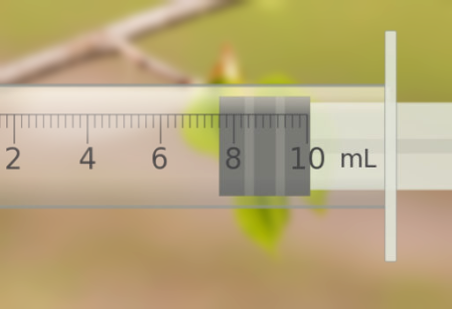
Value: value=7.6 unit=mL
